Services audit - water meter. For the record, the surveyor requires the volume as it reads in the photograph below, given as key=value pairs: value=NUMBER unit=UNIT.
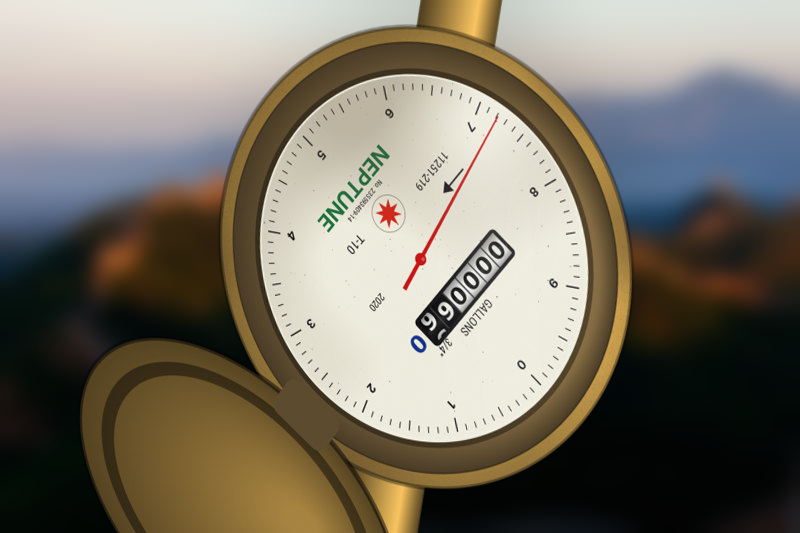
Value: value=657.2 unit=gal
